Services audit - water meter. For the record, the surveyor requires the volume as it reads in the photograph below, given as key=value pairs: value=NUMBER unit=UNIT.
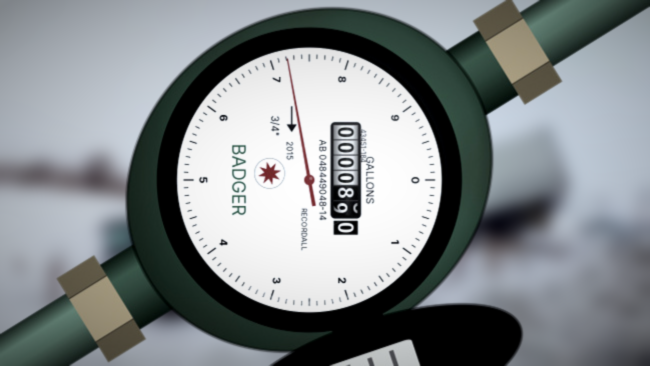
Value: value=887.2 unit=gal
